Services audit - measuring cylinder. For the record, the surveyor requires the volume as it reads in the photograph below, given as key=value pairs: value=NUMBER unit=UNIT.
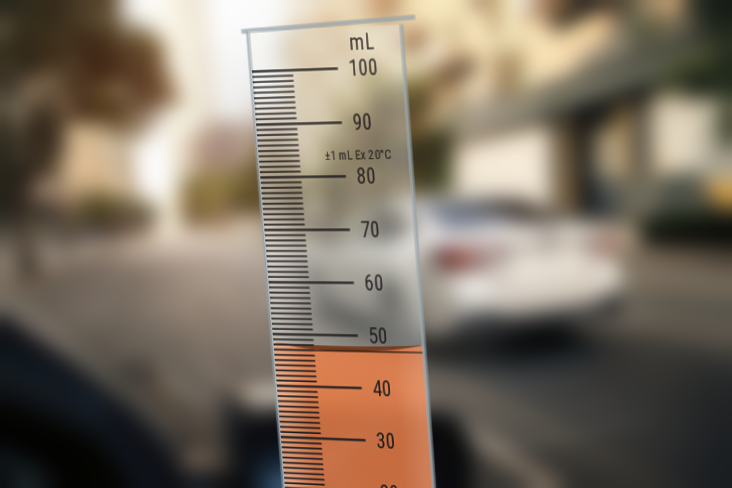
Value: value=47 unit=mL
